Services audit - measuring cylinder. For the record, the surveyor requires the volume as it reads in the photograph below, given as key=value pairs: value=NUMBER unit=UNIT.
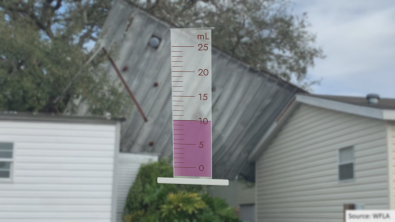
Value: value=10 unit=mL
